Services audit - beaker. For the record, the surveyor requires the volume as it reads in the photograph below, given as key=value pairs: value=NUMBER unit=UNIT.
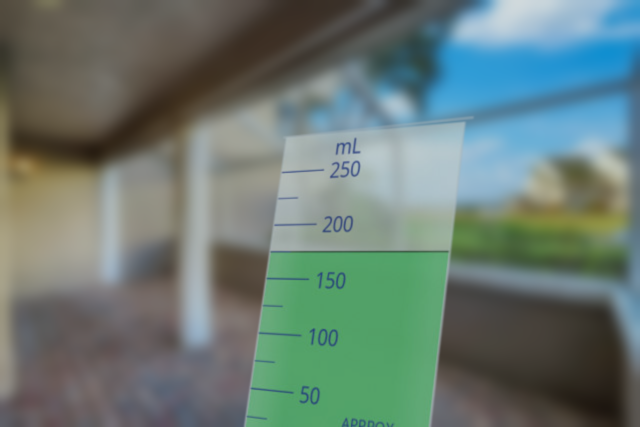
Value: value=175 unit=mL
